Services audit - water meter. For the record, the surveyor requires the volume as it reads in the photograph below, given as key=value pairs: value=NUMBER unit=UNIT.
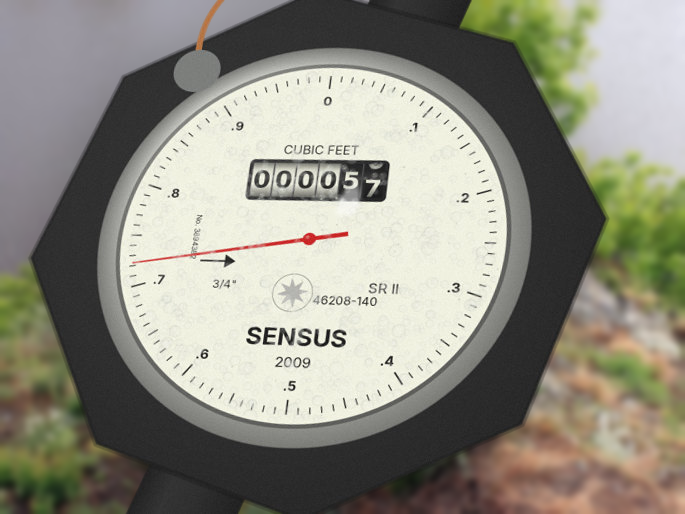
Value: value=56.72 unit=ft³
